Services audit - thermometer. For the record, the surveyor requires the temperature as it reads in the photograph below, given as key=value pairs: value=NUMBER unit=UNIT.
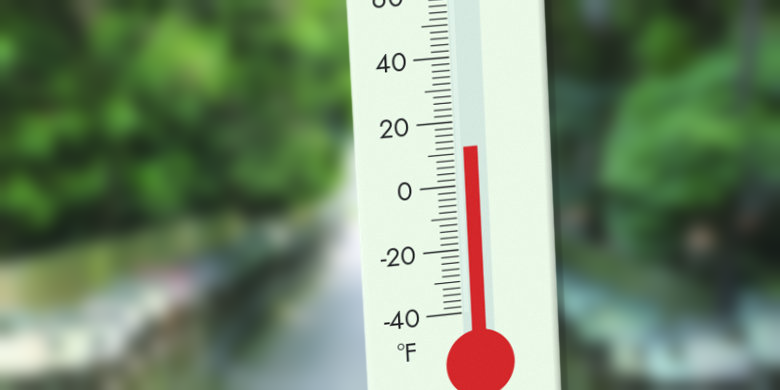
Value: value=12 unit=°F
